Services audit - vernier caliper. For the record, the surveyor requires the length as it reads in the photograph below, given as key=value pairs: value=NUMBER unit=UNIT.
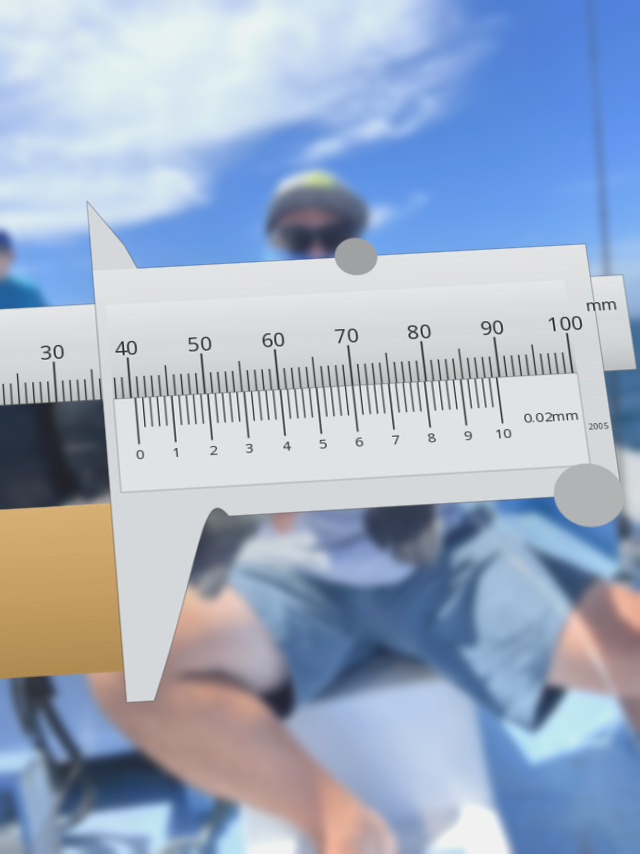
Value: value=40.6 unit=mm
